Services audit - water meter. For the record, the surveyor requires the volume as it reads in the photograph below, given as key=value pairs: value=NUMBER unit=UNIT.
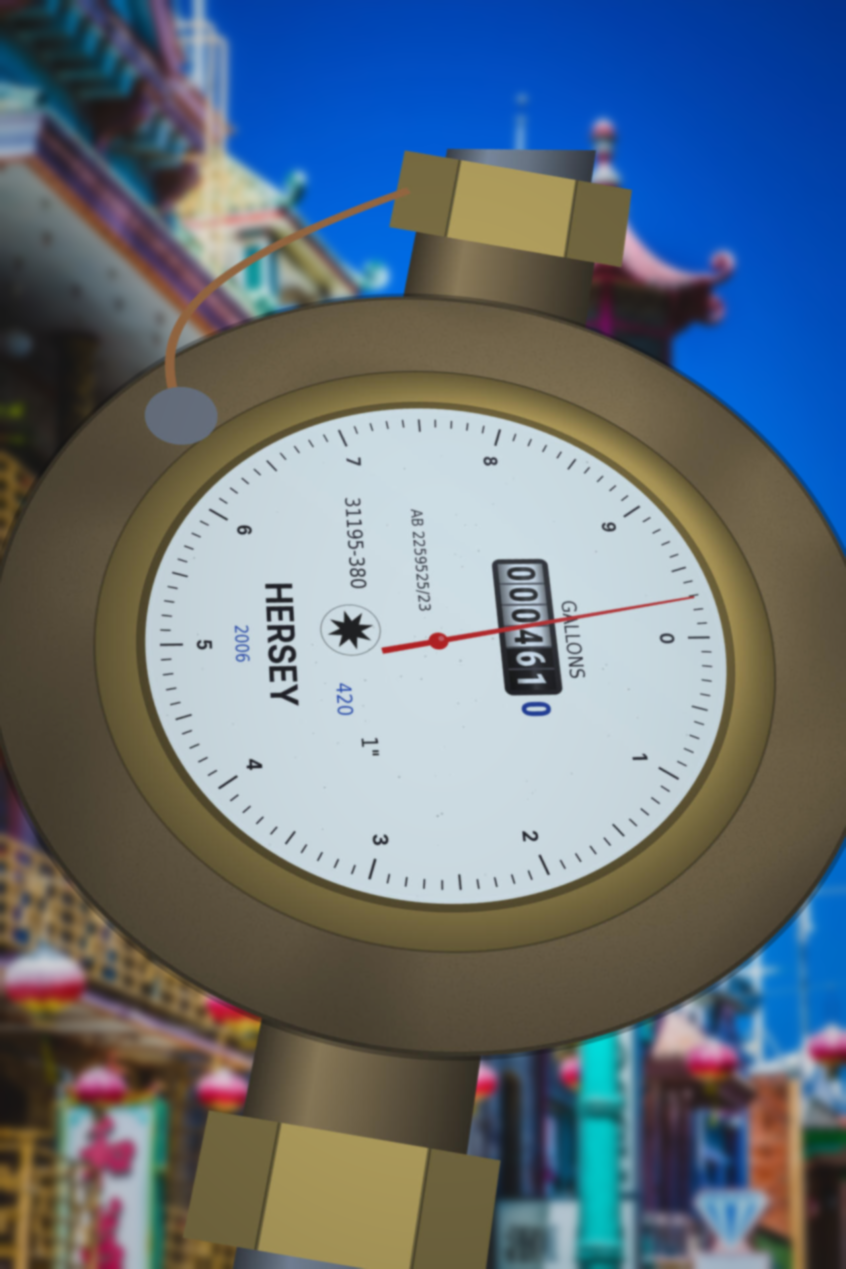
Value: value=4609.7 unit=gal
